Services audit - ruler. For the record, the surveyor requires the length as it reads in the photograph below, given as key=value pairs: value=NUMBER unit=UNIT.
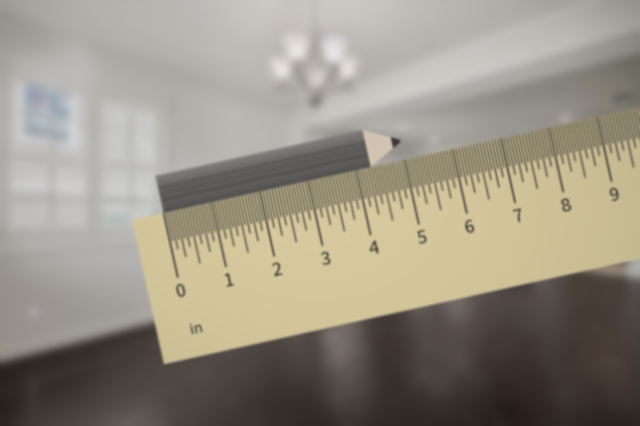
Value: value=5 unit=in
